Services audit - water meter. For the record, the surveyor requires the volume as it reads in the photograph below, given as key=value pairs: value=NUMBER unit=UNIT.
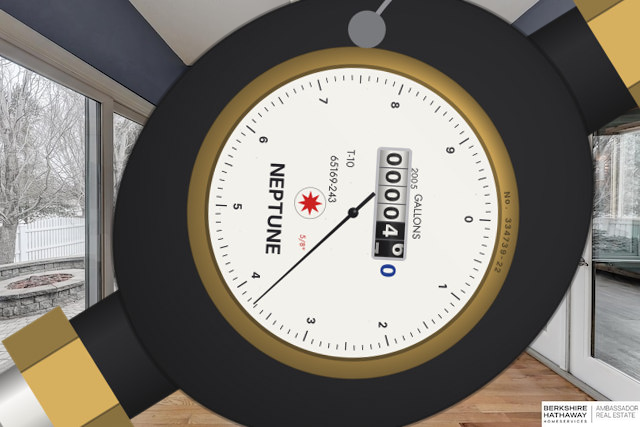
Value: value=463.7 unit=gal
